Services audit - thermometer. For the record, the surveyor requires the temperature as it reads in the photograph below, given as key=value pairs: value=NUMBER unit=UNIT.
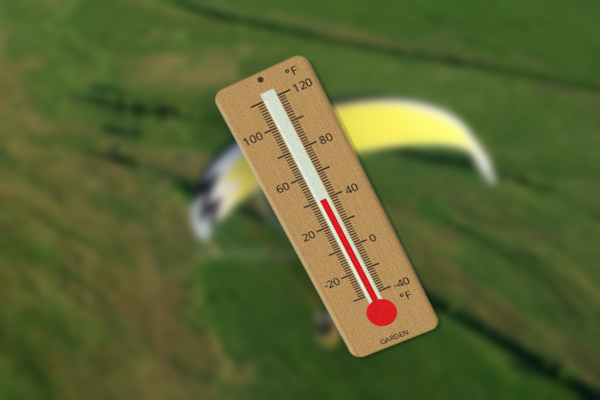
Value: value=40 unit=°F
